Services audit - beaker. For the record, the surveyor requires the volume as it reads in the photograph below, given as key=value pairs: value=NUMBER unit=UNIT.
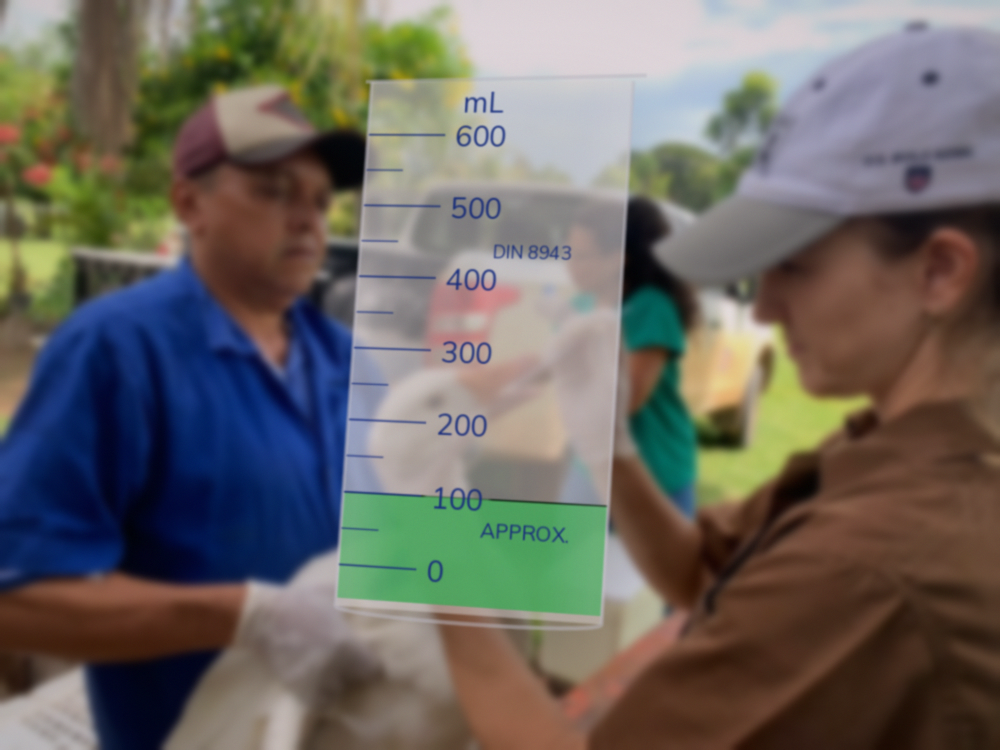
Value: value=100 unit=mL
